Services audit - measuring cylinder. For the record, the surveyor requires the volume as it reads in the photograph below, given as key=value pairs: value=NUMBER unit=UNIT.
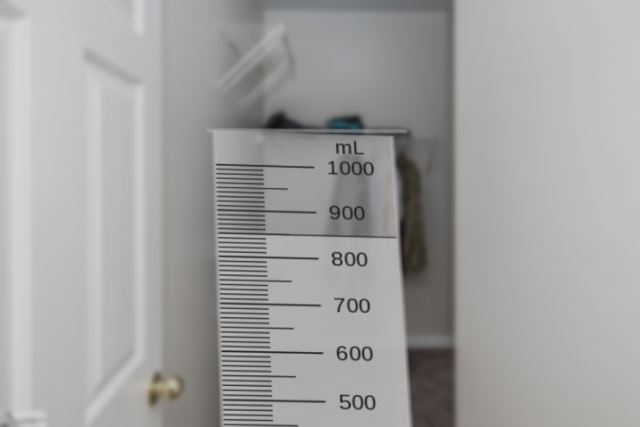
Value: value=850 unit=mL
